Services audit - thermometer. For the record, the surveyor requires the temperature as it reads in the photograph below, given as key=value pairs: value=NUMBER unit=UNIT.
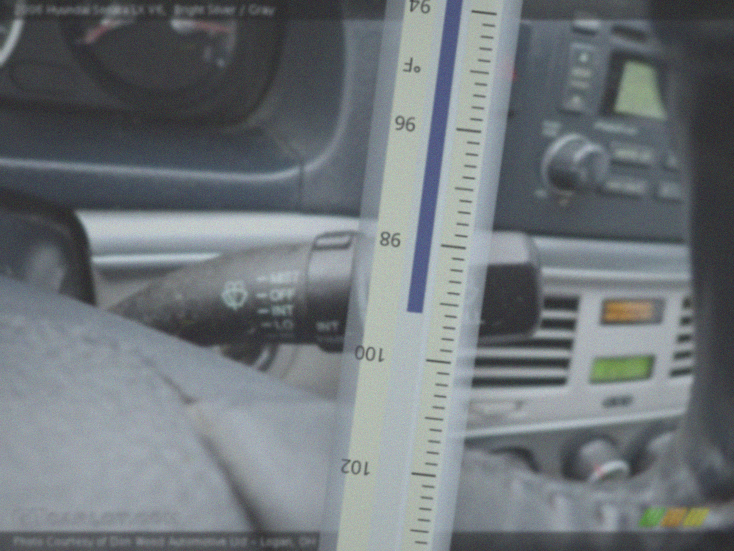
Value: value=99.2 unit=°F
